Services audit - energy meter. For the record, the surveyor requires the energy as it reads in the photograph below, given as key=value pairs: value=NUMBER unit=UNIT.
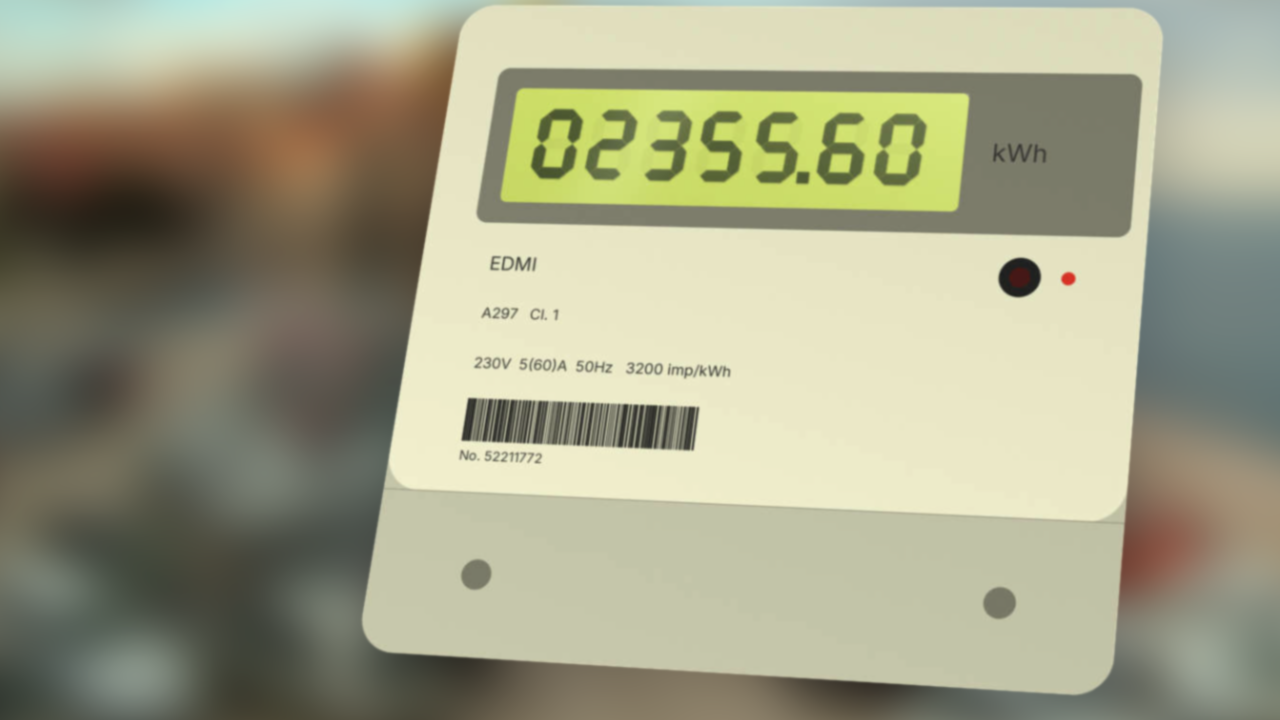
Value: value=2355.60 unit=kWh
